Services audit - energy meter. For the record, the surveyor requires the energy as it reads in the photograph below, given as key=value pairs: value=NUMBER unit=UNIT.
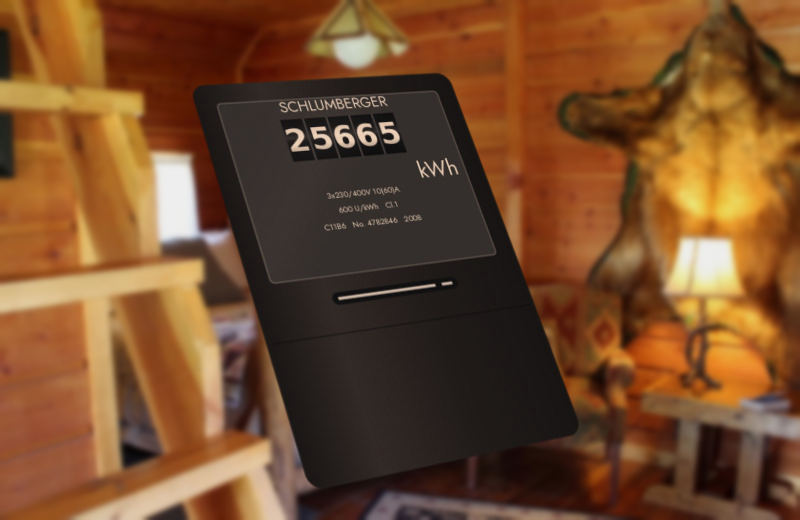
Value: value=25665 unit=kWh
